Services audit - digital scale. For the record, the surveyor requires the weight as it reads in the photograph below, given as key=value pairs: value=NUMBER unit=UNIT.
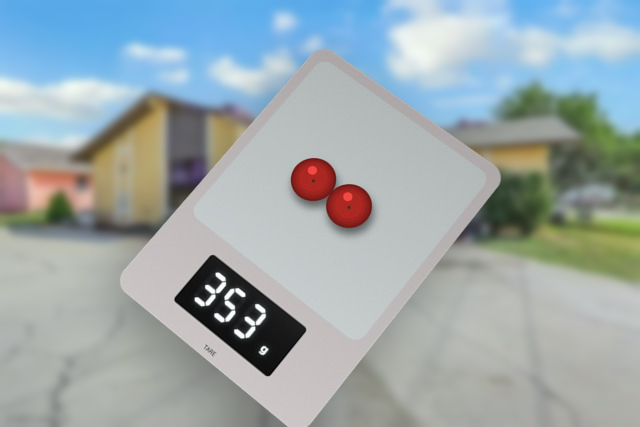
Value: value=353 unit=g
